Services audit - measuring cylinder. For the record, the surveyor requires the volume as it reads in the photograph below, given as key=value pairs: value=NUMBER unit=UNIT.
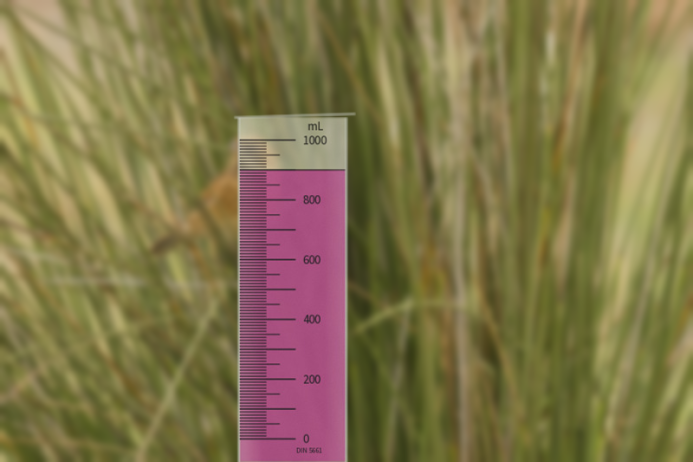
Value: value=900 unit=mL
